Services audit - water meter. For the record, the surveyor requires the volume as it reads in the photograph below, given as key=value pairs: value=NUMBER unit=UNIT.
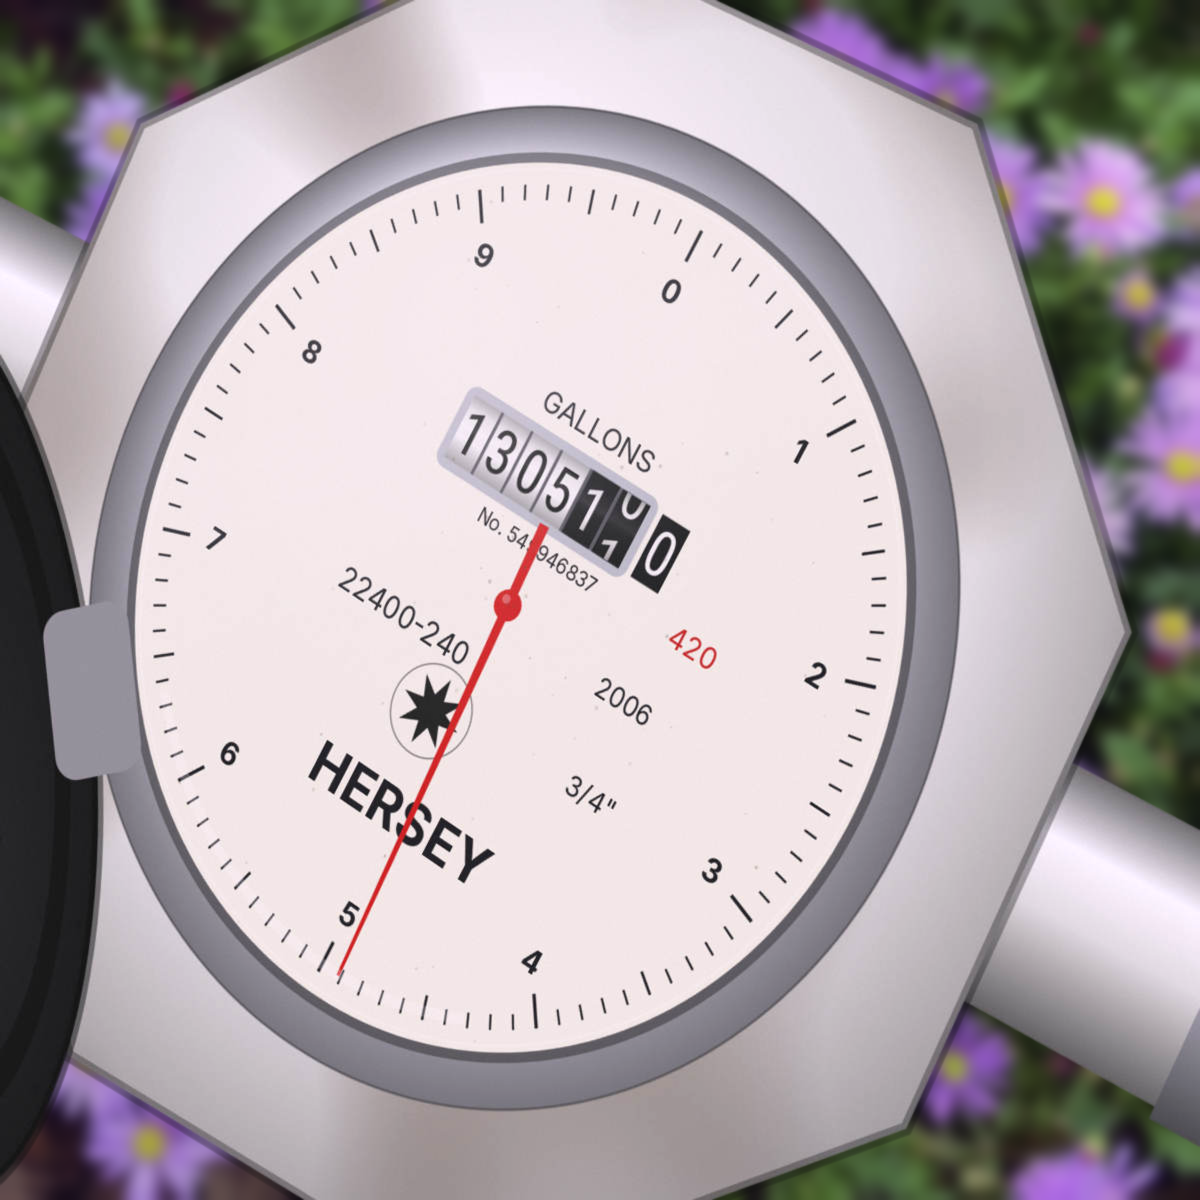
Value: value=1305104.9 unit=gal
